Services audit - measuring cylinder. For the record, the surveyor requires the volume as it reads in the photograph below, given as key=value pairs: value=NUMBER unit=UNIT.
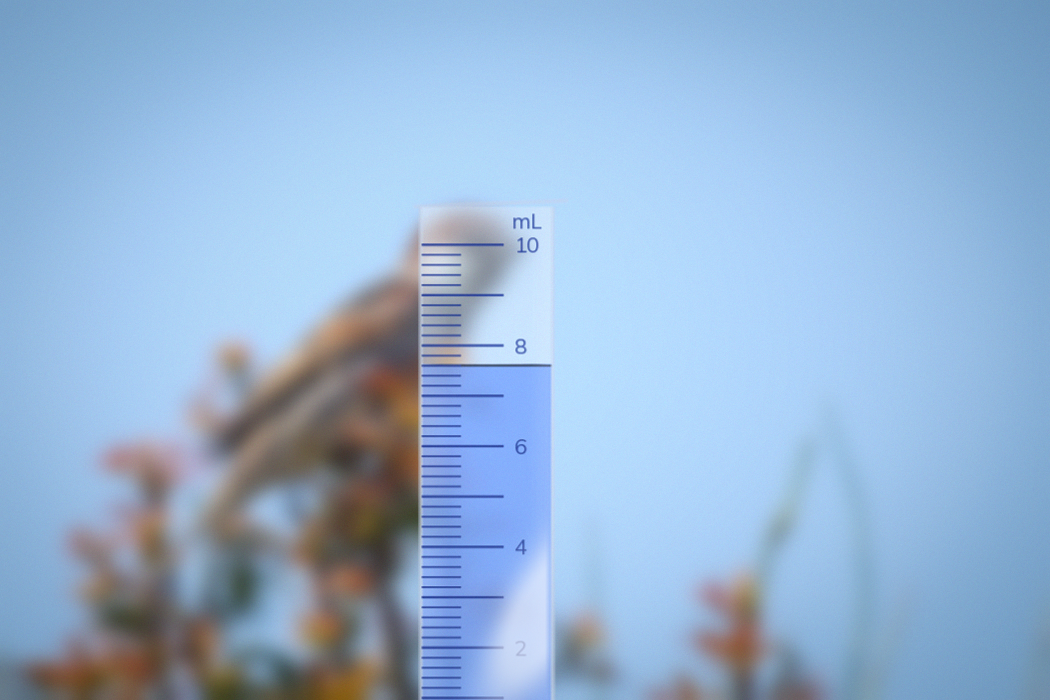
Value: value=7.6 unit=mL
